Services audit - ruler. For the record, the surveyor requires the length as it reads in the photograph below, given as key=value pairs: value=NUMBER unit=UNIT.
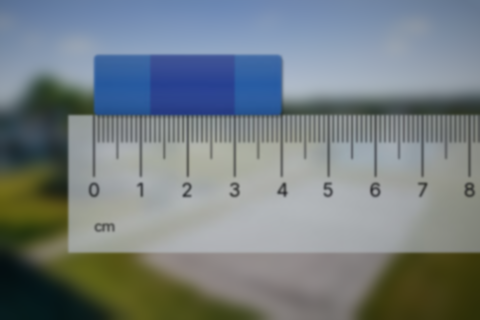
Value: value=4 unit=cm
